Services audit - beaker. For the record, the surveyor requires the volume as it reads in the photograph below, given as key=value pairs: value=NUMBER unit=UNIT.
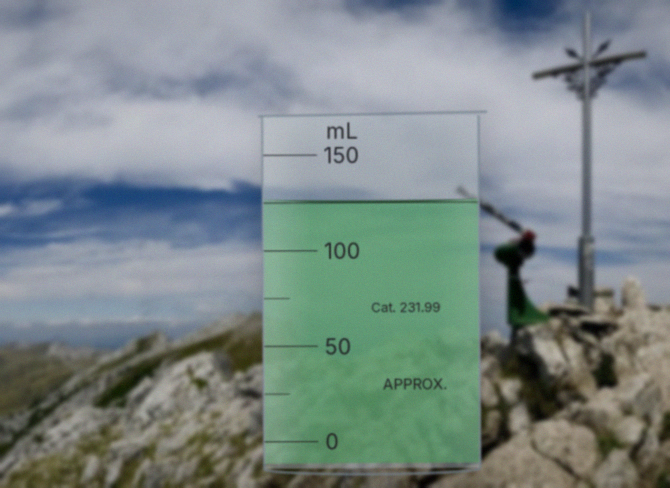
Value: value=125 unit=mL
